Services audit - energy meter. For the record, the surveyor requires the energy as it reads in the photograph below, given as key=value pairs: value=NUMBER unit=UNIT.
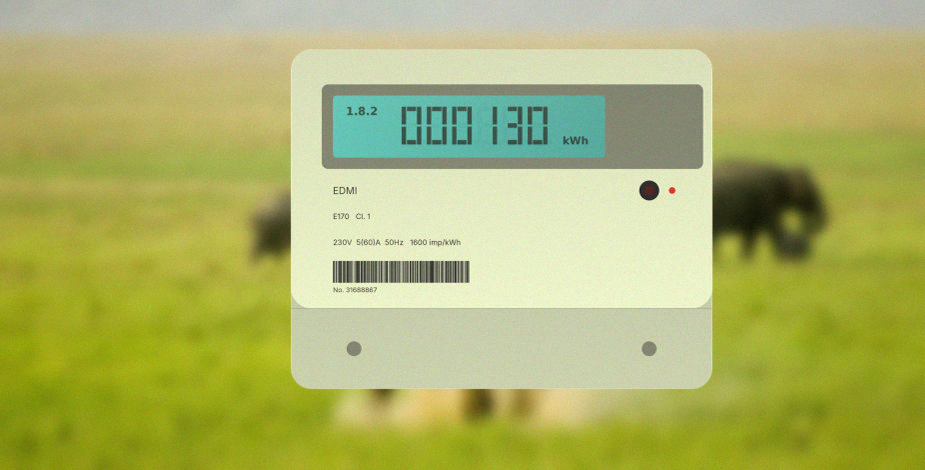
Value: value=130 unit=kWh
